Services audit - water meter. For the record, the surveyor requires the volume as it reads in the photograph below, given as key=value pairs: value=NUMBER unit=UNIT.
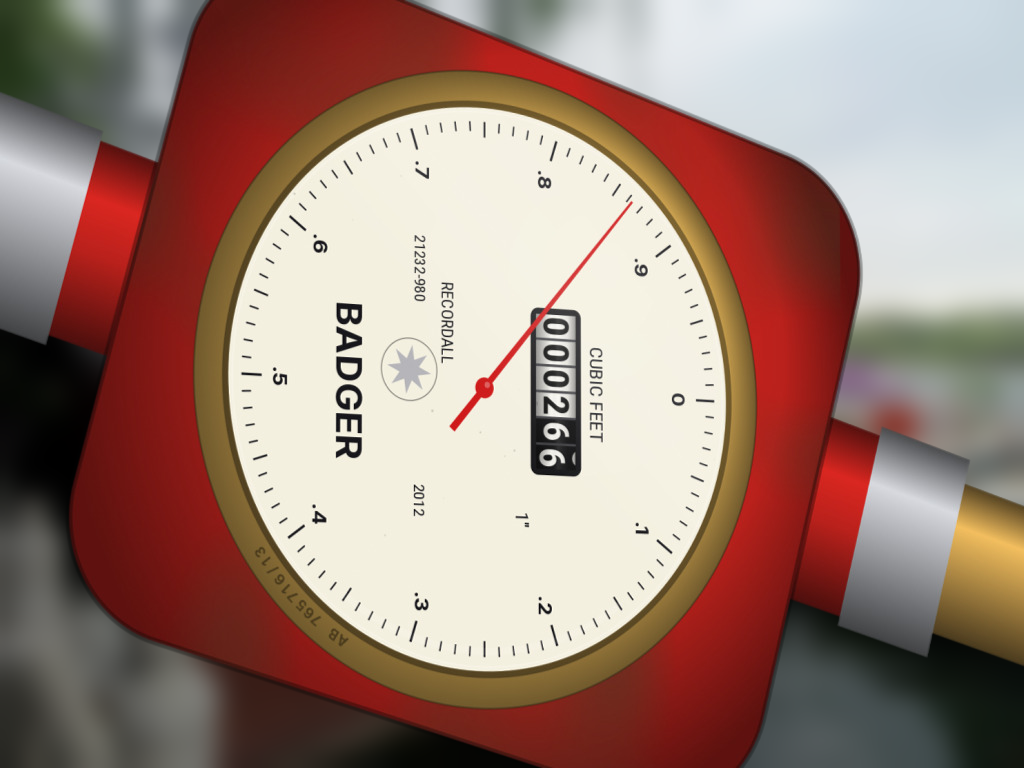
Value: value=265.86 unit=ft³
